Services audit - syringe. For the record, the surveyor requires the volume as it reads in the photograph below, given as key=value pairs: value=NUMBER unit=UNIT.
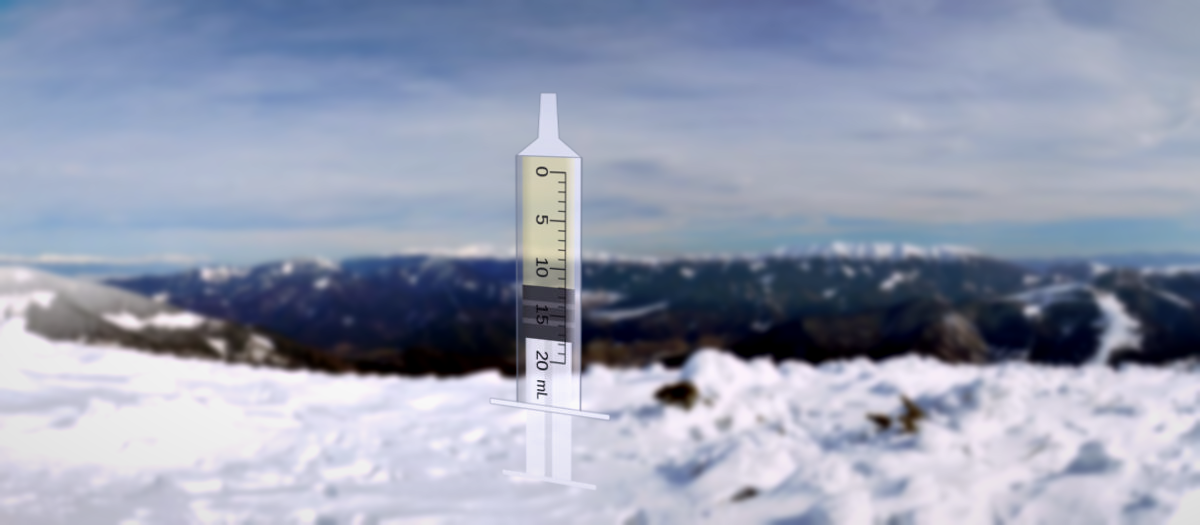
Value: value=12 unit=mL
